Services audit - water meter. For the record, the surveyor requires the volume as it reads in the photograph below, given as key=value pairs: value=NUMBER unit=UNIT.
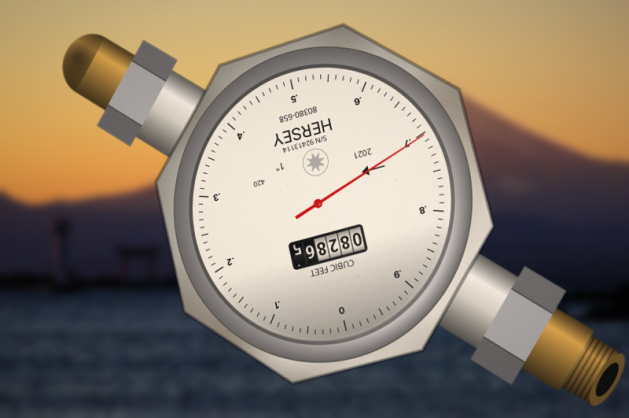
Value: value=82864.70 unit=ft³
